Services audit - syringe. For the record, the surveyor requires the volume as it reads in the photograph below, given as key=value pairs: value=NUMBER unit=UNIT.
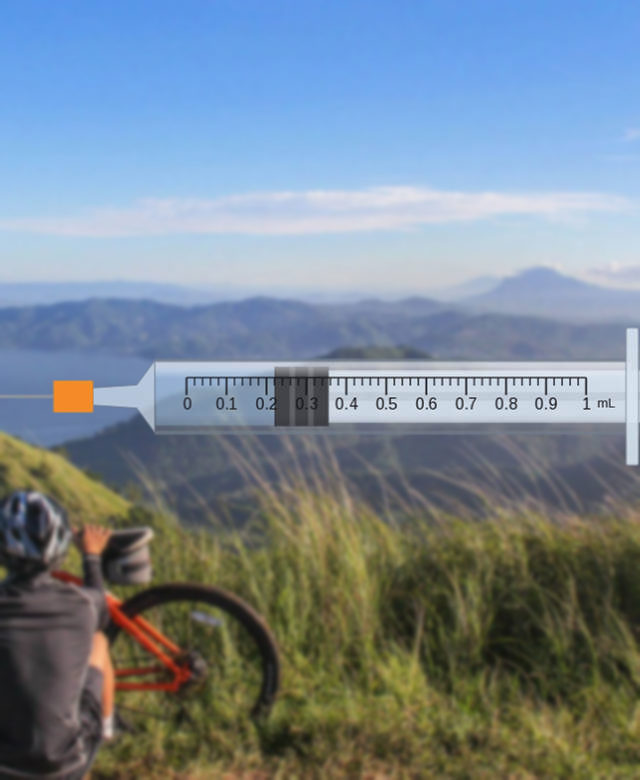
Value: value=0.22 unit=mL
